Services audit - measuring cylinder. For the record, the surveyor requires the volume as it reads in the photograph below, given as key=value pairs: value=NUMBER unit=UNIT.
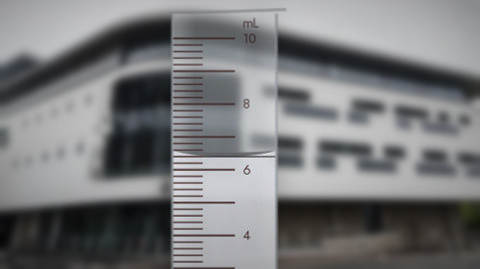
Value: value=6.4 unit=mL
